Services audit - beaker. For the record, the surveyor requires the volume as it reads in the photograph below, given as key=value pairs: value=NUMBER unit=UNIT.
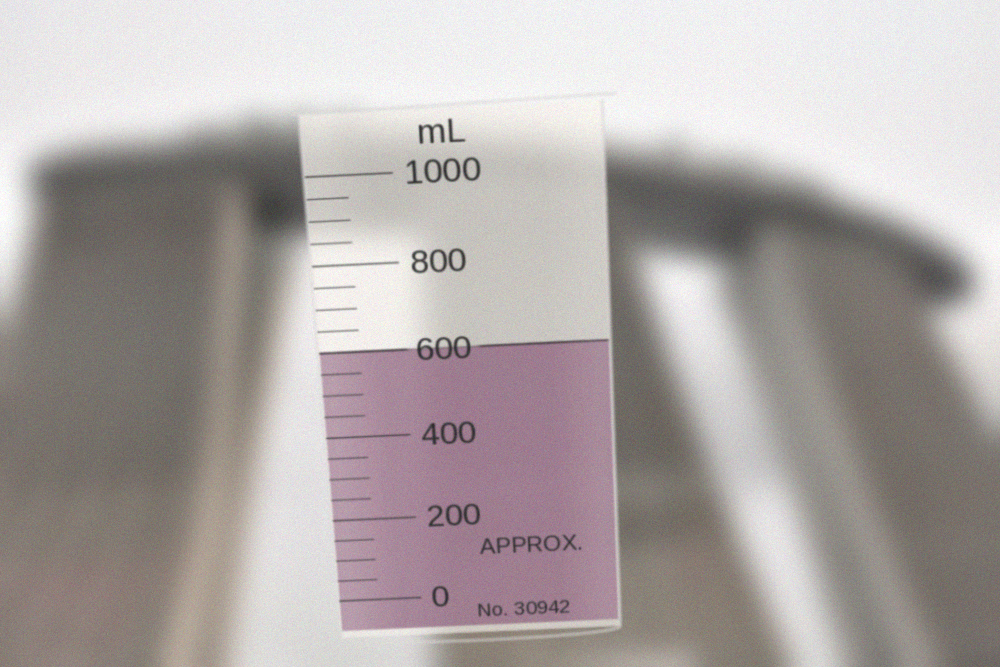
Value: value=600 unit=mL
